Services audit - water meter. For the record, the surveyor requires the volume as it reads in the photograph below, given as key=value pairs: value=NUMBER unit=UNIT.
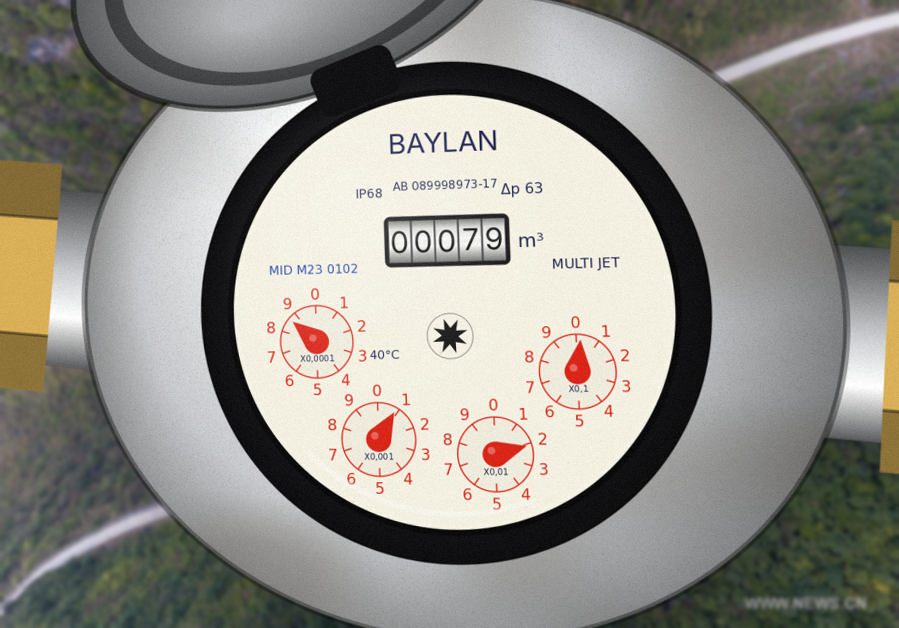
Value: value=79.0208 unit=m³
